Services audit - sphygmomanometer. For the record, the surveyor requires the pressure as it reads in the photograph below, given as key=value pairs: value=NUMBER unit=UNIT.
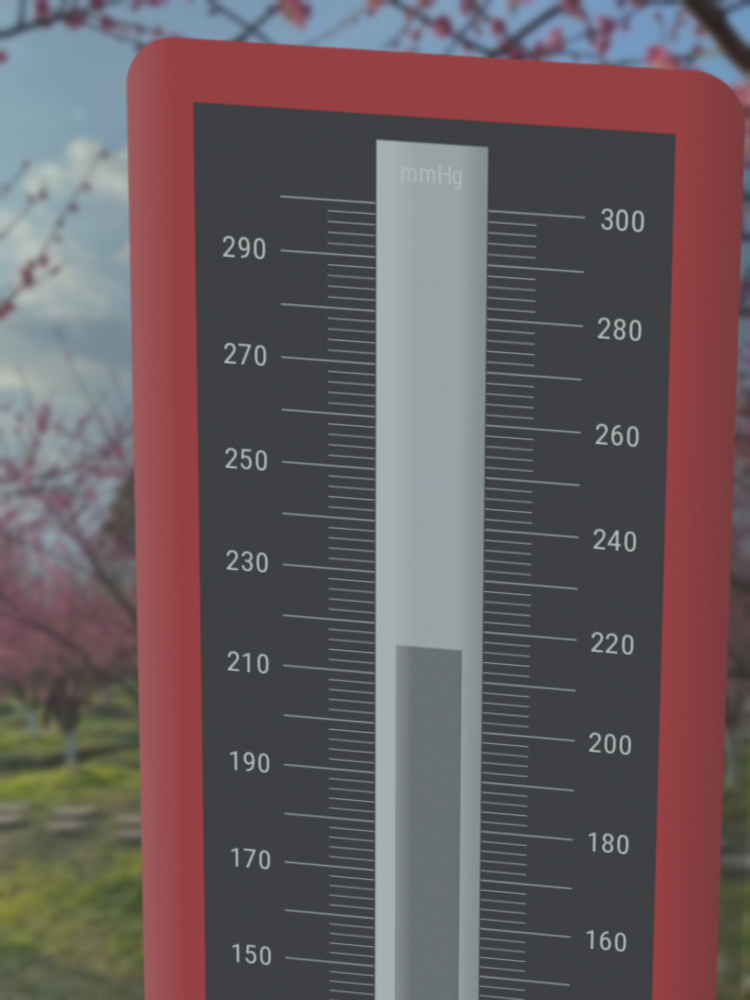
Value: value=216 unit=mmHg
